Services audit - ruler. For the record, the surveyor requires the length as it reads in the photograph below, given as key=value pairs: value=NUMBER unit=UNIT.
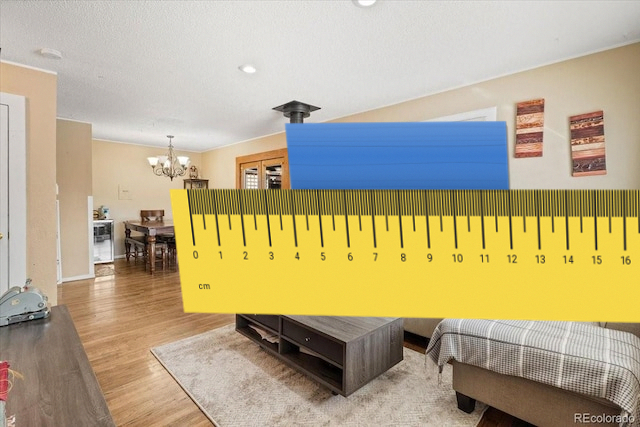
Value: value=8 unit=cm
